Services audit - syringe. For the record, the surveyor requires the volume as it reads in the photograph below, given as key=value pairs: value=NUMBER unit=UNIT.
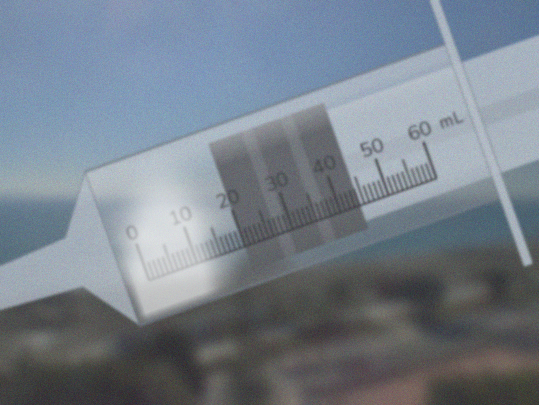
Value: value=20 unit=mL
